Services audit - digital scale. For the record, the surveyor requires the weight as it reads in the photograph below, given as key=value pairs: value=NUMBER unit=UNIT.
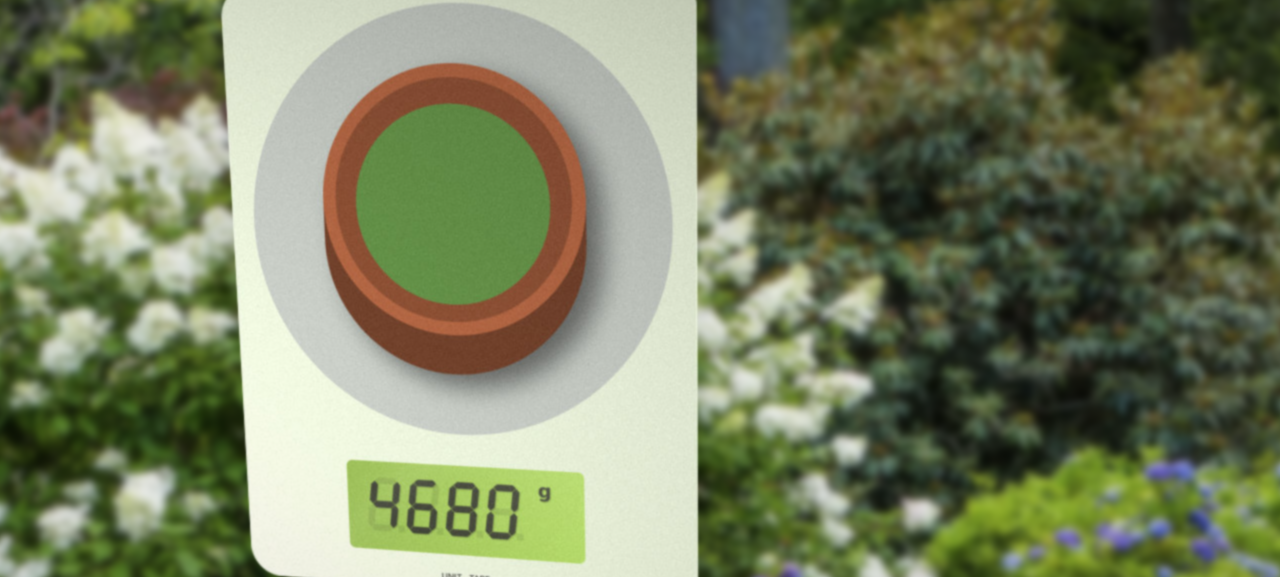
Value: value=4680 unit=g
